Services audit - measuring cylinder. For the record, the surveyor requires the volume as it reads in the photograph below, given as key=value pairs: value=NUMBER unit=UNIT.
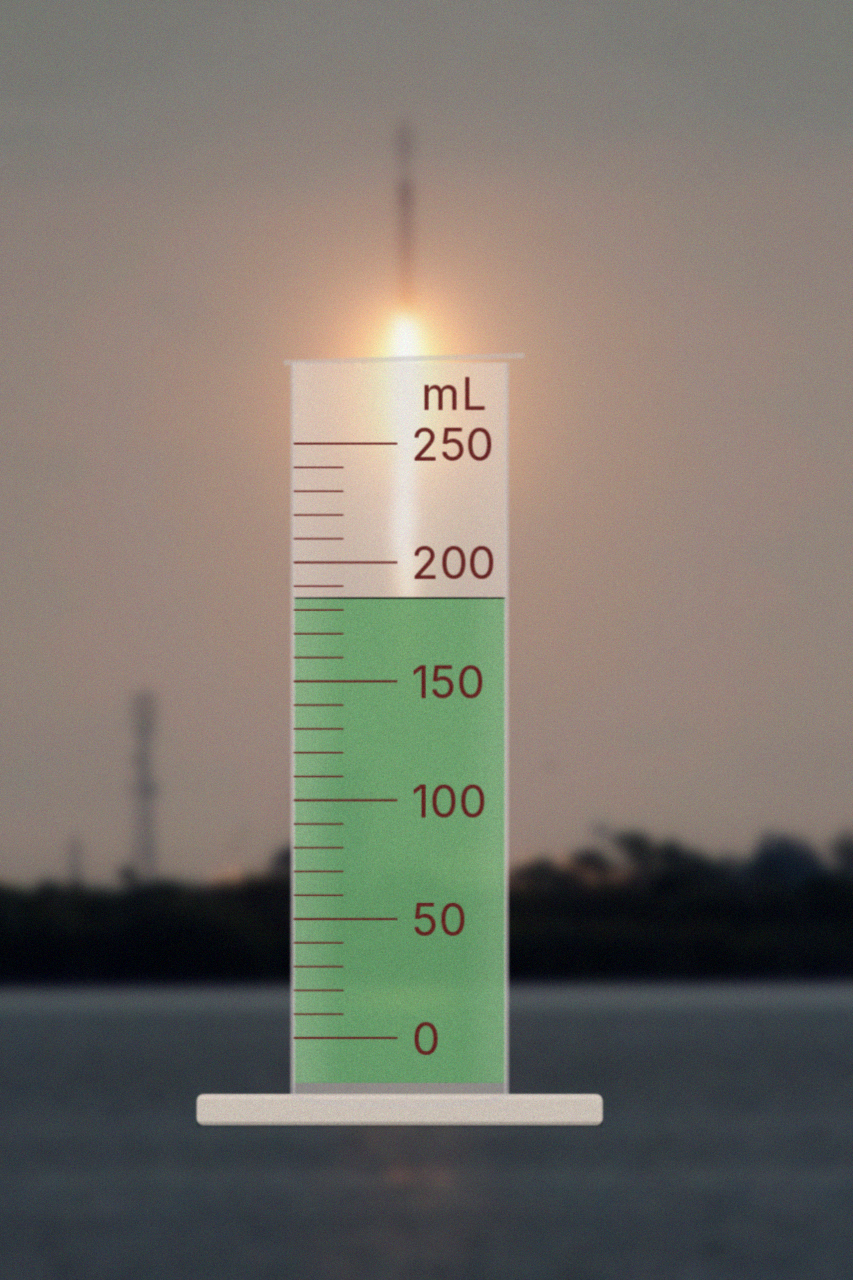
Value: value=185 unit=mL
